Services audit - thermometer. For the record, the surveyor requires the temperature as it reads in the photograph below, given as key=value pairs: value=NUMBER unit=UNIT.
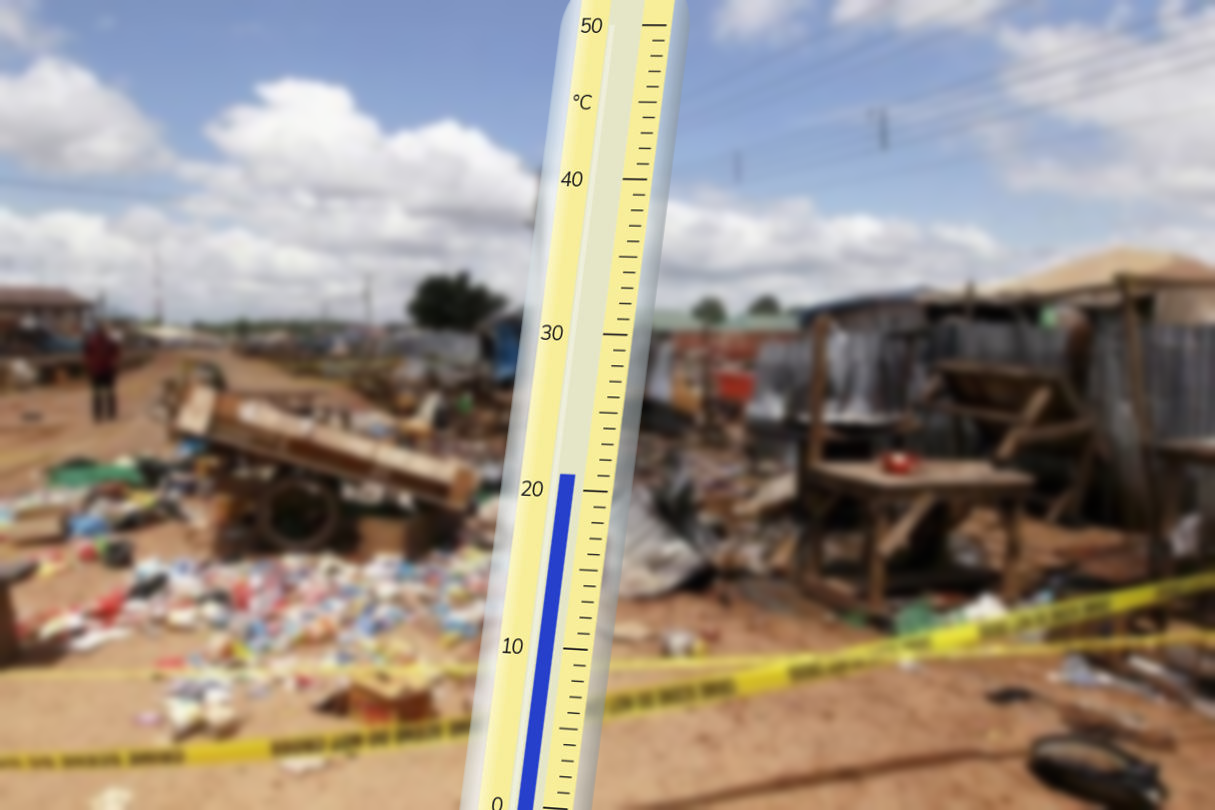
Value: value=21 unit=°C
